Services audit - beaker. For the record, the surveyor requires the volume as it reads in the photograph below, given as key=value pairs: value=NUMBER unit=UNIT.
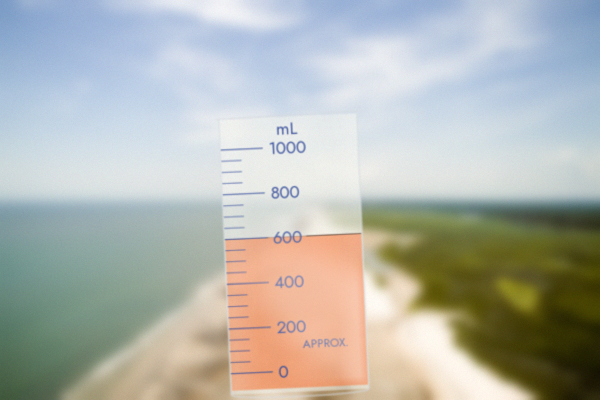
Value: value=600 unit=mL
